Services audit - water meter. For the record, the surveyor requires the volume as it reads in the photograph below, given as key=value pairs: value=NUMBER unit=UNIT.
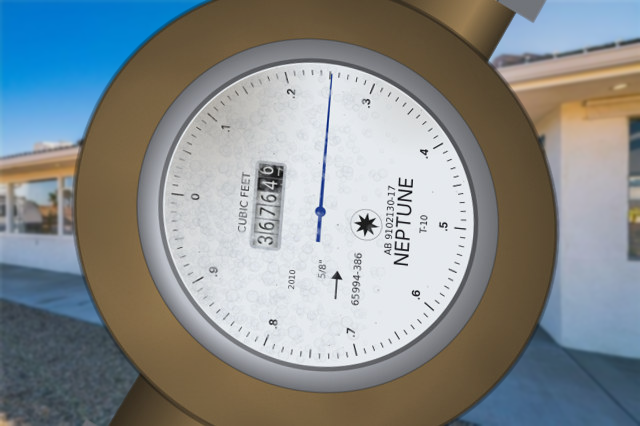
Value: value=367646.25 unit=ft³
